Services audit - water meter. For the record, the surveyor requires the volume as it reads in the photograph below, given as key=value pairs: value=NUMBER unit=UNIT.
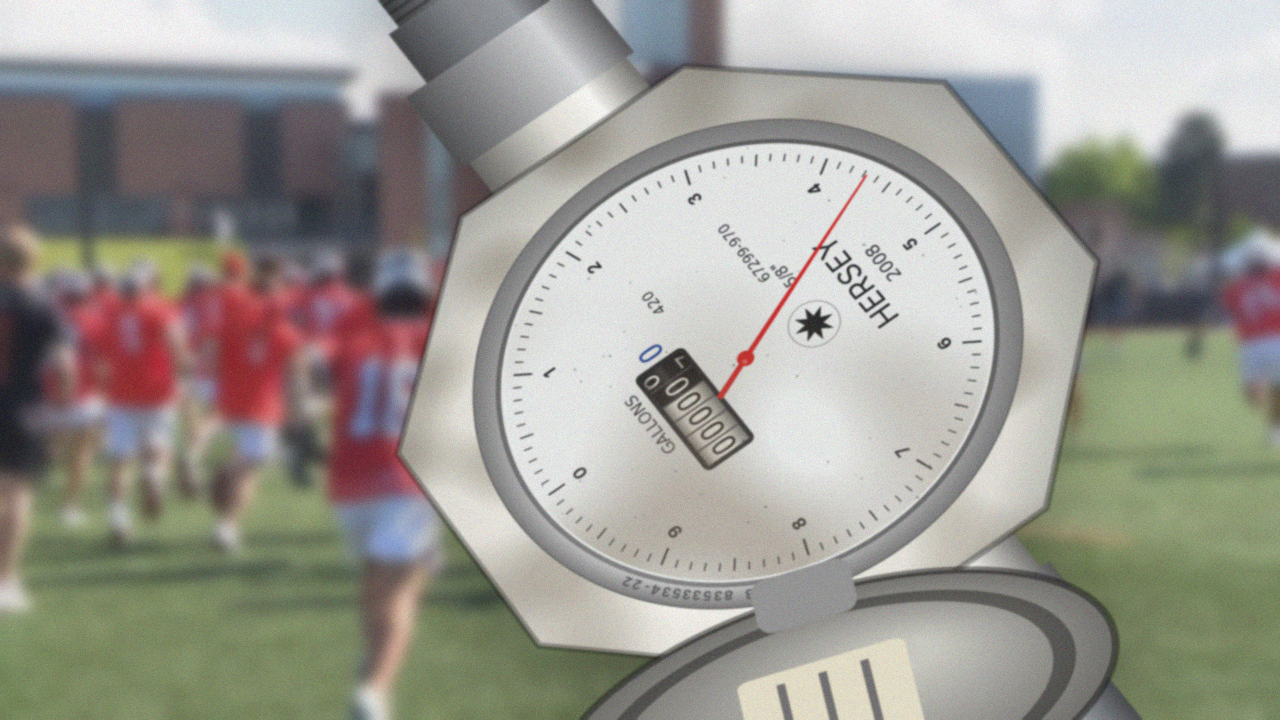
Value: value=64.3 unit=gal
